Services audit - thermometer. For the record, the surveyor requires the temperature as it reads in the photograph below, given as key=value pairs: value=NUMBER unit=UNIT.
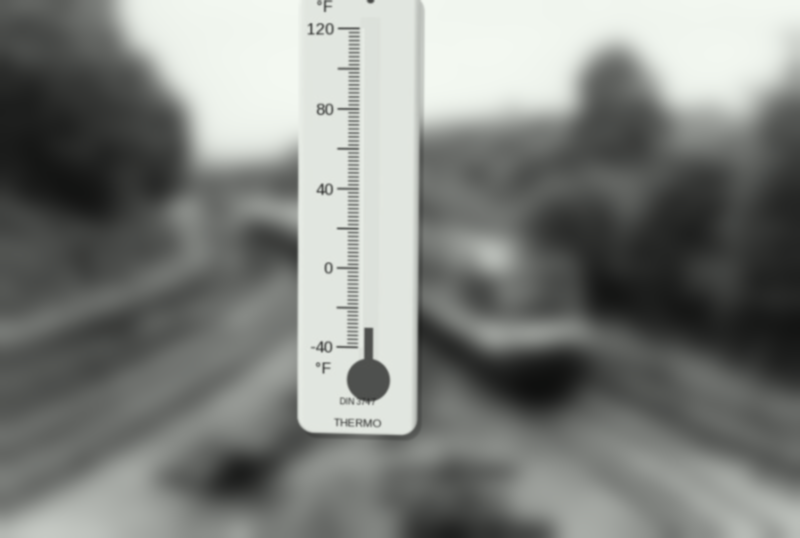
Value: value=-30 unit=°F
